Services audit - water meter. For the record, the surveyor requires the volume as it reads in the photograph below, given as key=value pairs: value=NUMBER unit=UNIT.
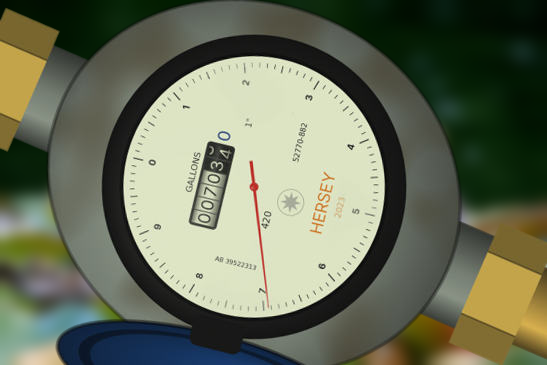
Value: value=70336.9 unit=gal
